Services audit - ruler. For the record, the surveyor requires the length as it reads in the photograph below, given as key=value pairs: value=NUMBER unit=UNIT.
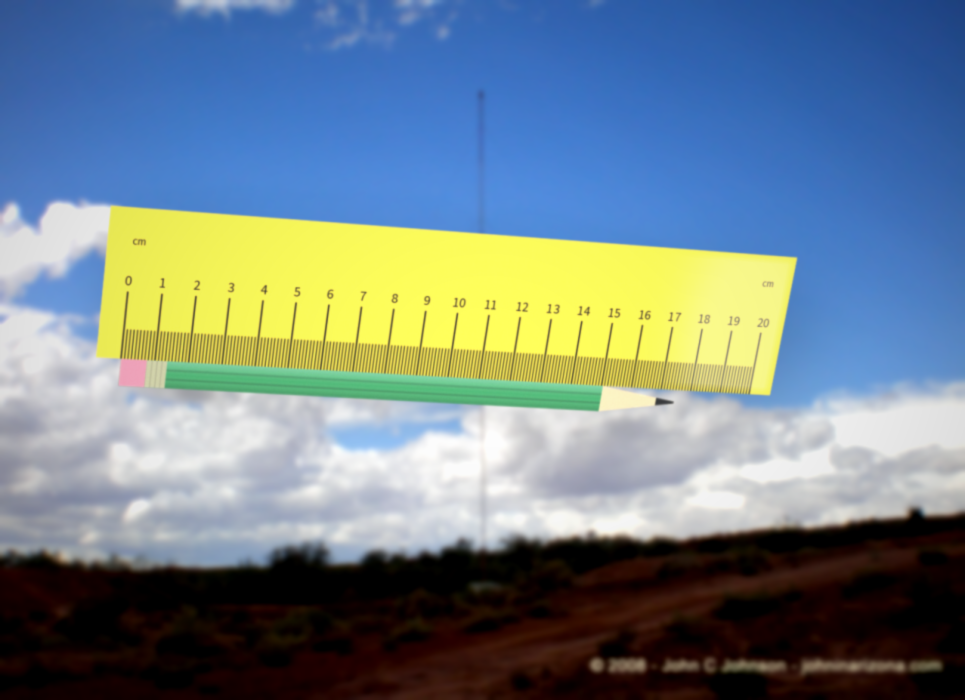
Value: value=17.5 unit=cm
